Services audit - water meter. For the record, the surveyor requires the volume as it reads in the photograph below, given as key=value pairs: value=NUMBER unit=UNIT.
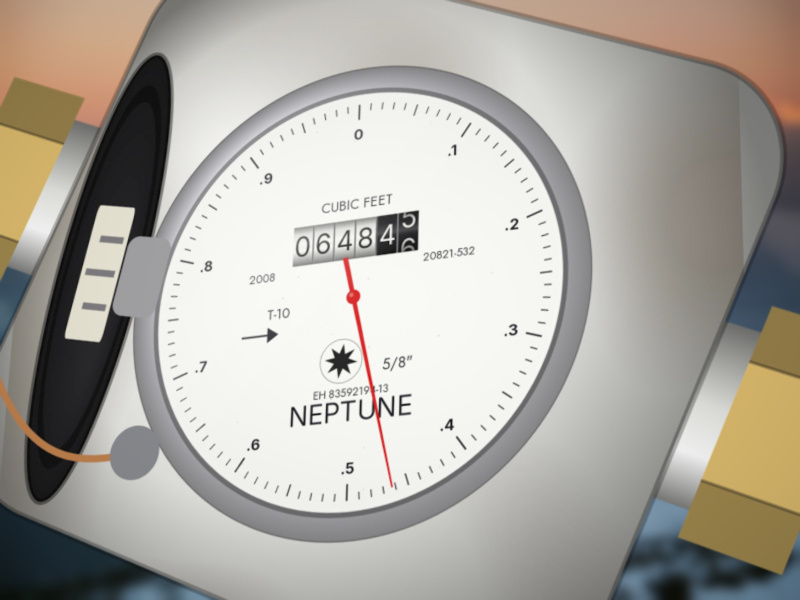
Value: value=64845.46 unit=ft³
